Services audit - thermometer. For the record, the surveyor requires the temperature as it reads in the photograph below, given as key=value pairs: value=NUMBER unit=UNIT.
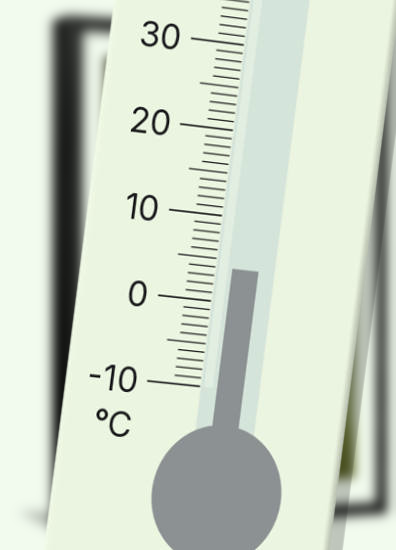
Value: value=4 unit=°C
